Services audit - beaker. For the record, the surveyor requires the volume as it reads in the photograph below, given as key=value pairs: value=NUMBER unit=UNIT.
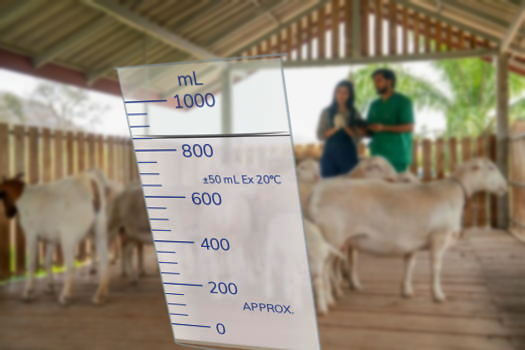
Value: value=850 unit=mL
